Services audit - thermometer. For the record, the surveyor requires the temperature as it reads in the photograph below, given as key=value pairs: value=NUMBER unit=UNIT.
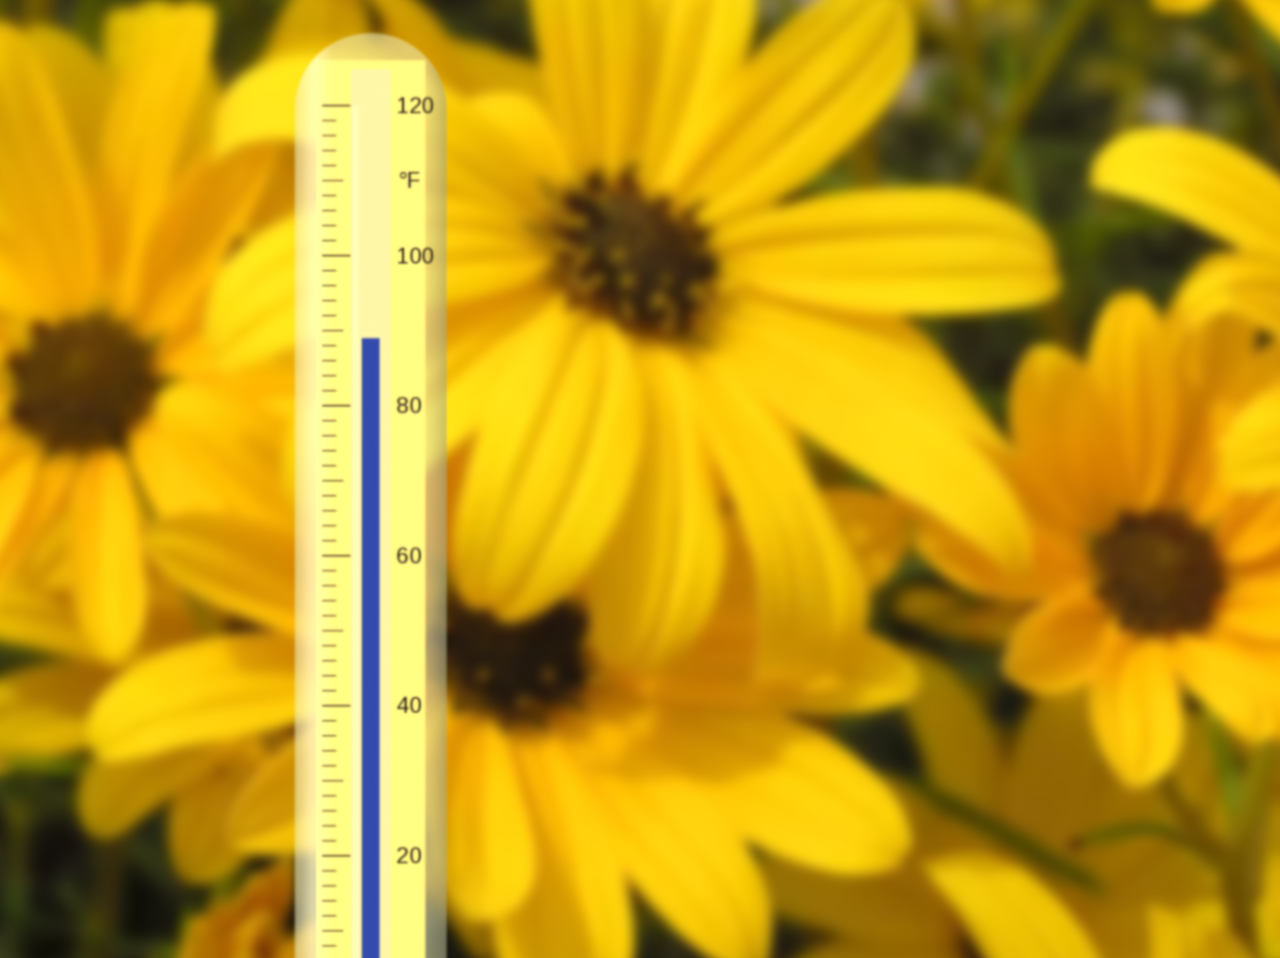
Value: value=89 unit=°F
